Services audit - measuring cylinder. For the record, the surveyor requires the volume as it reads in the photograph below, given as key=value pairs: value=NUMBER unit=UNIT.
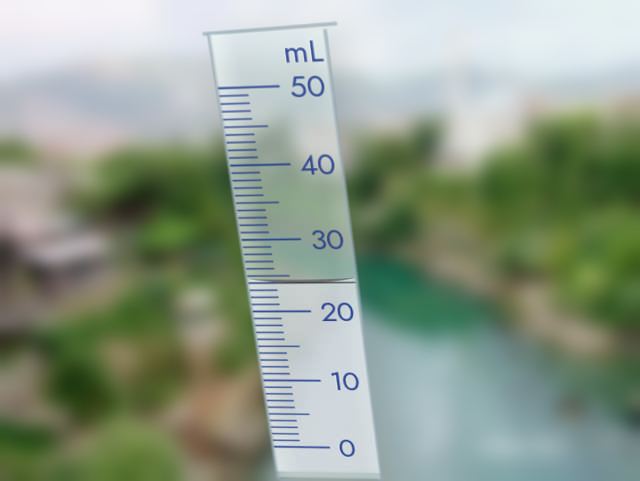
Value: value=24 unit=mL
